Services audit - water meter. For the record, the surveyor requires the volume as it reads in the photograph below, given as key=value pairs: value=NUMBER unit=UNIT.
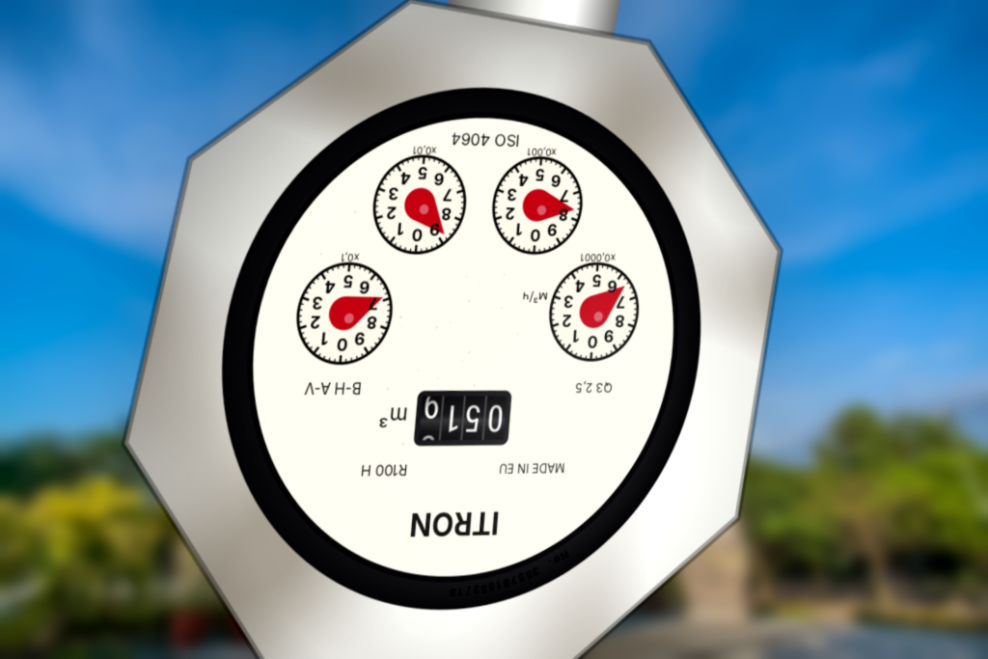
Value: value=518.6876 unit=m³
